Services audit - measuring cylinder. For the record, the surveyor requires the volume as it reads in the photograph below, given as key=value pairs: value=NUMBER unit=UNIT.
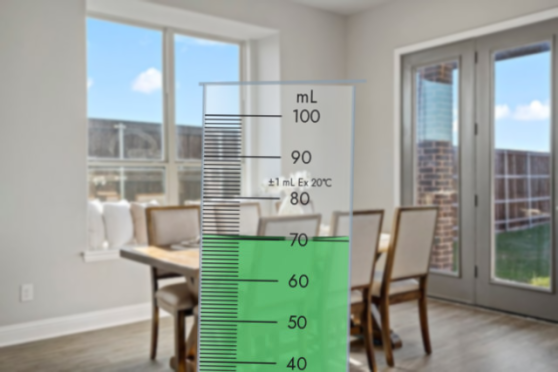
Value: value=70 unit=mL
